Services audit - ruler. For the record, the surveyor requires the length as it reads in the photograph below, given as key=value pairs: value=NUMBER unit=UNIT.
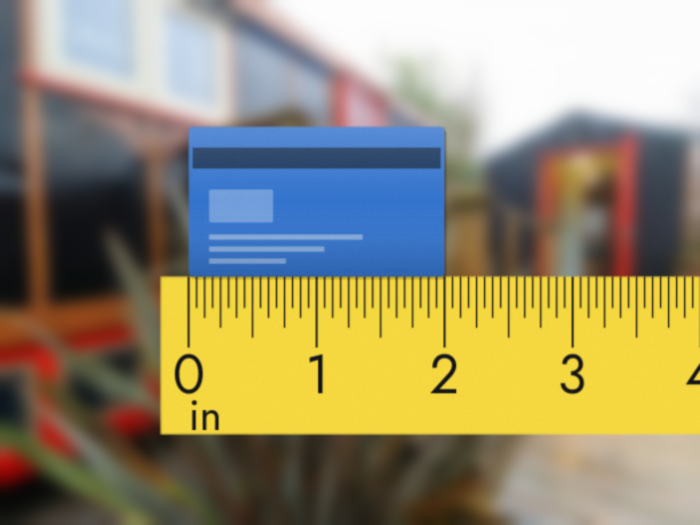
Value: value=2 unit=in
